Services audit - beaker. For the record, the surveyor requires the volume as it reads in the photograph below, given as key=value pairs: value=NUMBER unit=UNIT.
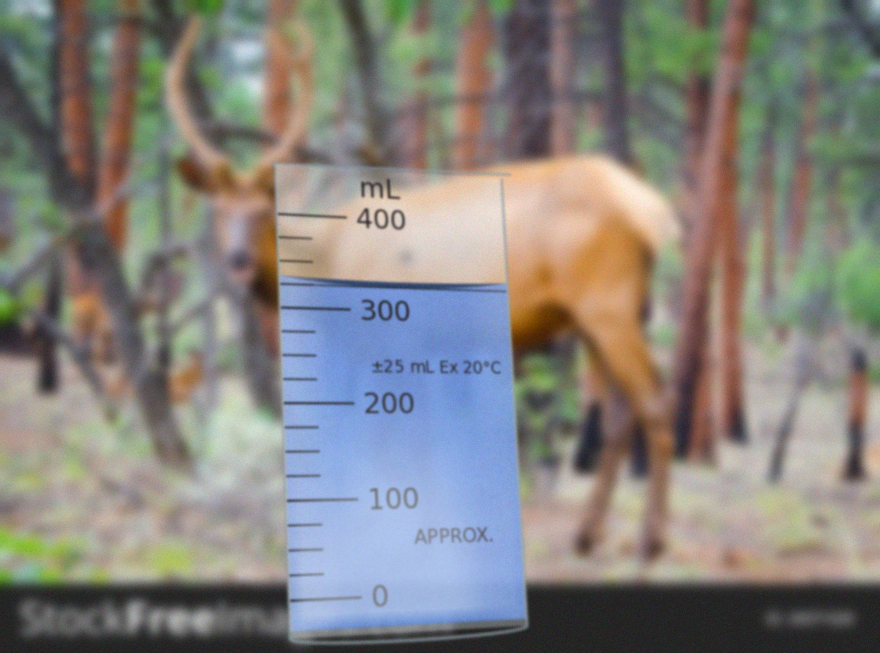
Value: value=325 unit=mL
